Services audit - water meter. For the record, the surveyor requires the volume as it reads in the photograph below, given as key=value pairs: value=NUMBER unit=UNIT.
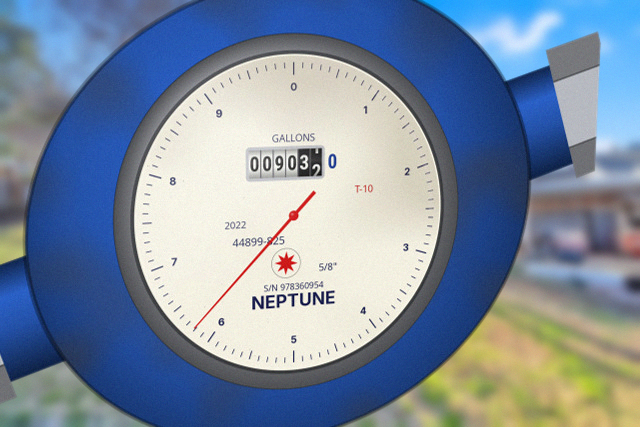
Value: value=90316.2 unit=gal
